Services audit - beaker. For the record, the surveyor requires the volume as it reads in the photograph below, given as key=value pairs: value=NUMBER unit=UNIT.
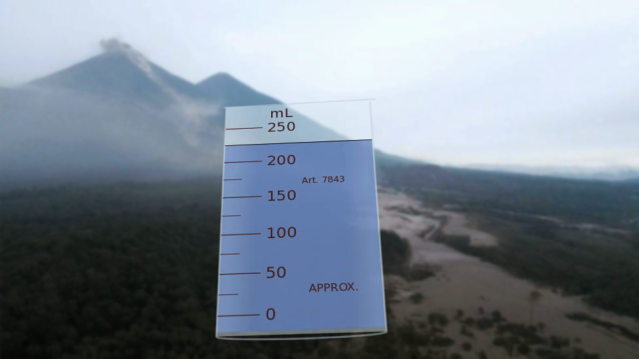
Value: value=225 unit=mL
